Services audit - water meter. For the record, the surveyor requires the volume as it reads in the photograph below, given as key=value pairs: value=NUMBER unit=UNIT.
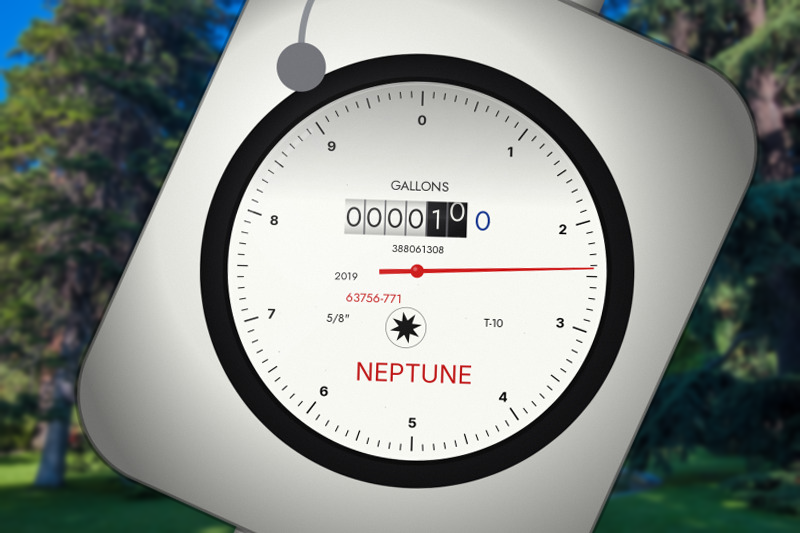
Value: value=102.4 unit=gal
